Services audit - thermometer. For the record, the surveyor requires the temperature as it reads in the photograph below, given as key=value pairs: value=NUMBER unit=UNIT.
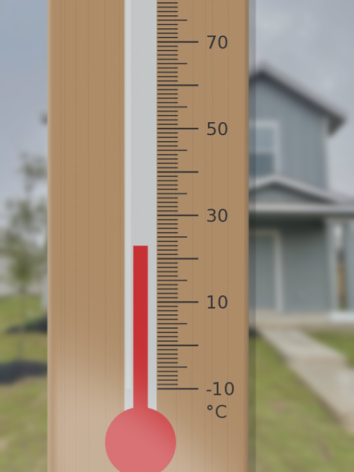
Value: value=23 unit=°C
